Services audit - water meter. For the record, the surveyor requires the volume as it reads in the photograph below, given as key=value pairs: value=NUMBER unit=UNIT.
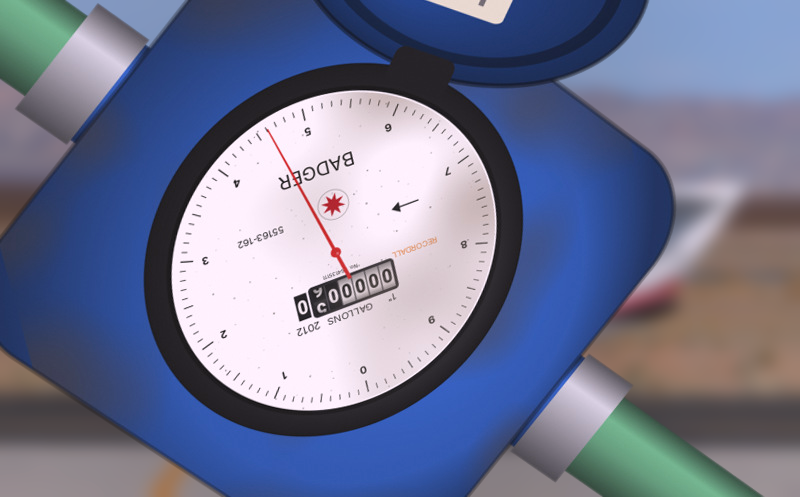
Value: value=54.6 unit=gal
